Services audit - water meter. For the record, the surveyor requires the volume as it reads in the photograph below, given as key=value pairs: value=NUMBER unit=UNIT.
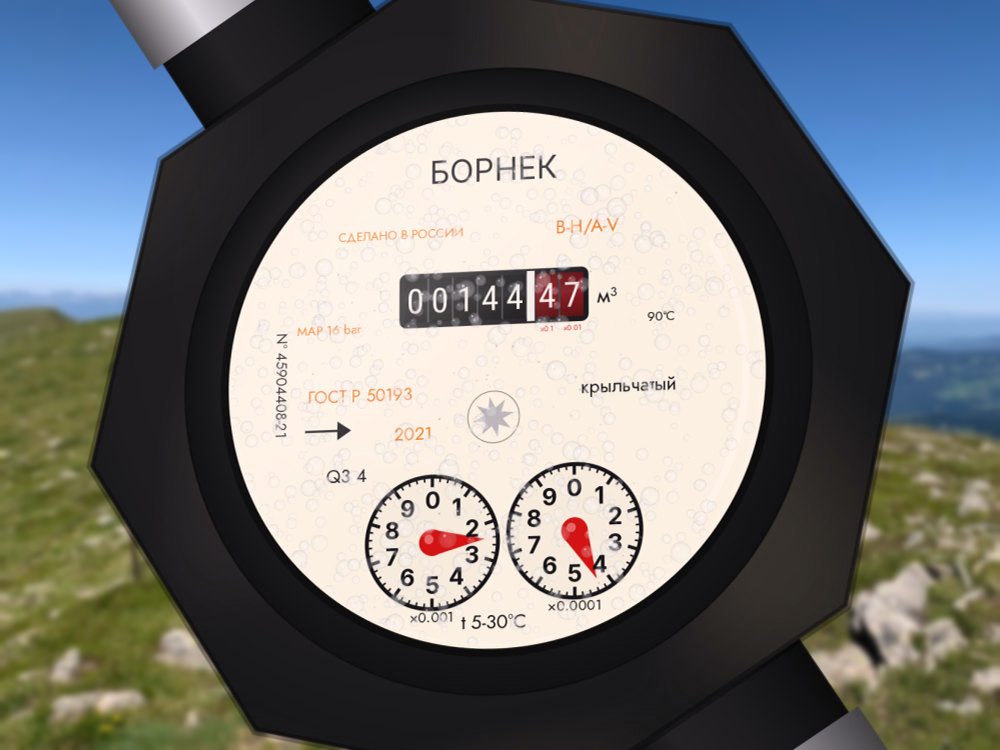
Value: value=144.4724 unit=m³
